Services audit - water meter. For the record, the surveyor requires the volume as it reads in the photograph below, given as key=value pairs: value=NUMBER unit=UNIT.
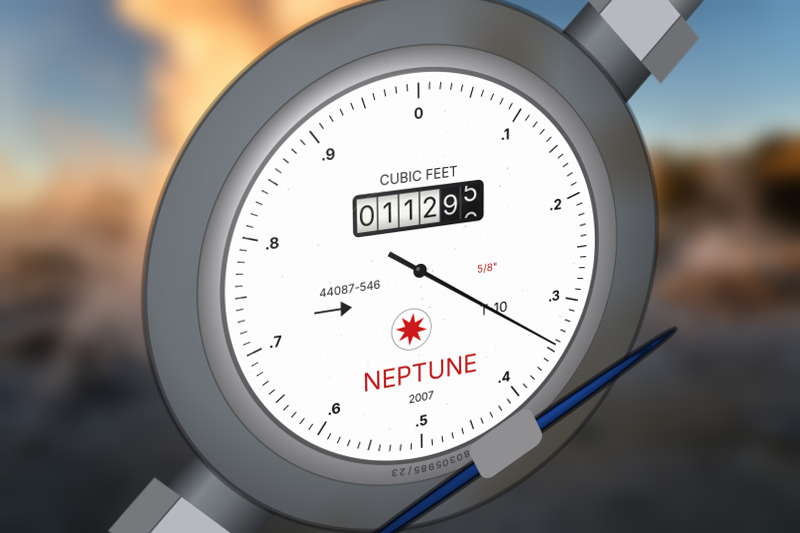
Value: value=11295.34 unit=ft³
